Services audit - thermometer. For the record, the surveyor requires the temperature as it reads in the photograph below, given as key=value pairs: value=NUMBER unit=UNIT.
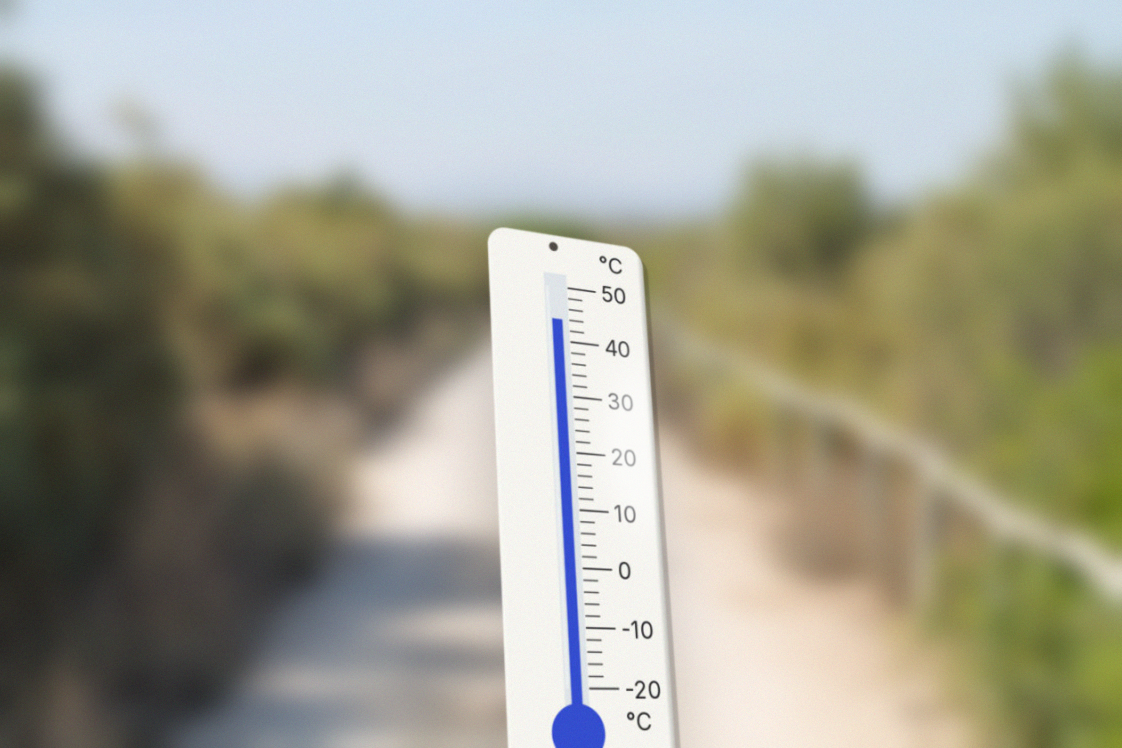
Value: value=44 unit=°C
